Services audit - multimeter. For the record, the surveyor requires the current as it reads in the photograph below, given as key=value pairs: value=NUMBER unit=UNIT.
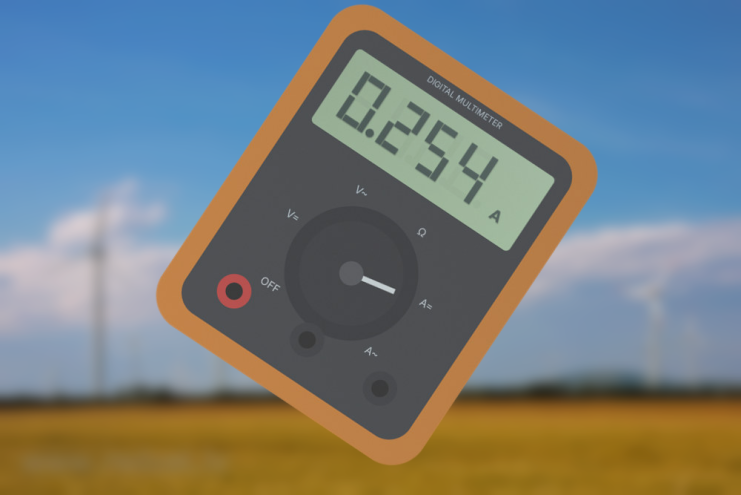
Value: value=0.254 unit=A
